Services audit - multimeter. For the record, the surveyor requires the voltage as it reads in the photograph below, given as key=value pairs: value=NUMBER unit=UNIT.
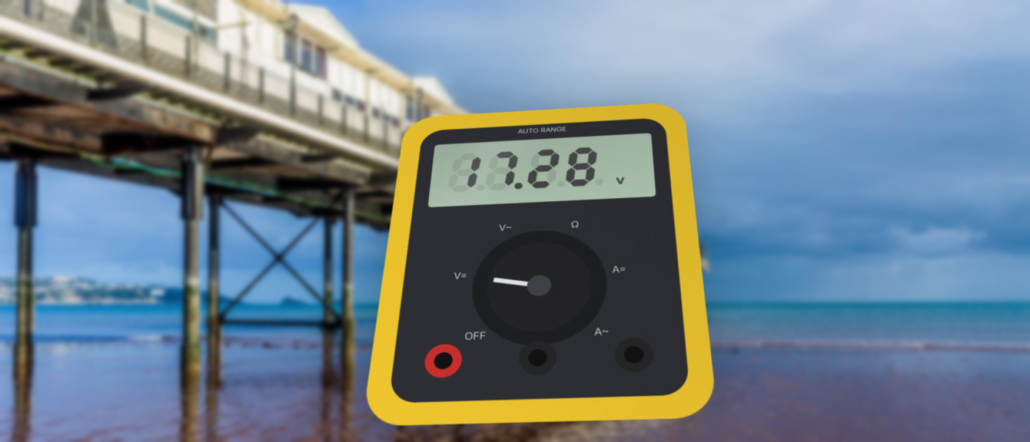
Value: value=17.28 unit=V
